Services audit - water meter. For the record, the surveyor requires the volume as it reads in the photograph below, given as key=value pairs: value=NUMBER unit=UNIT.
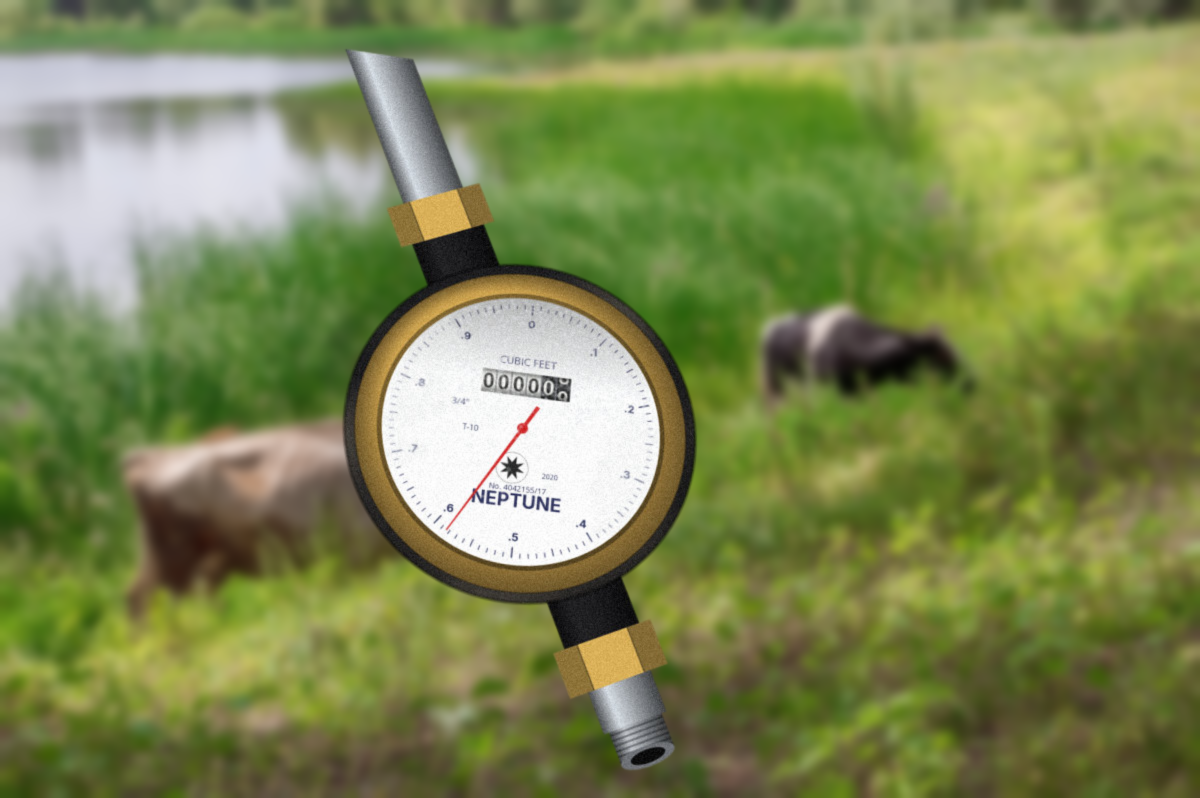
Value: value=8.58 unit=ft³
